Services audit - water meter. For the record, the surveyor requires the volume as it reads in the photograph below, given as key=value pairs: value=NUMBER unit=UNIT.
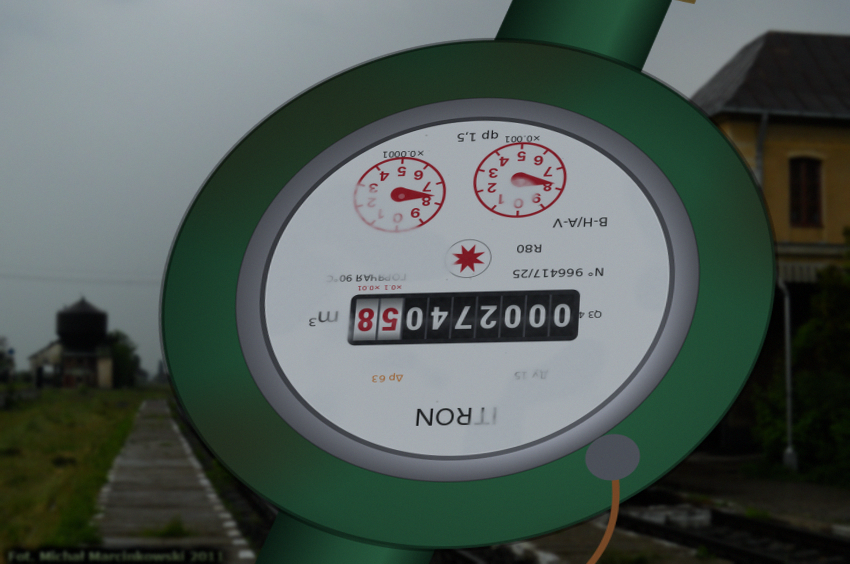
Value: value=2740.5877 unit=m³
